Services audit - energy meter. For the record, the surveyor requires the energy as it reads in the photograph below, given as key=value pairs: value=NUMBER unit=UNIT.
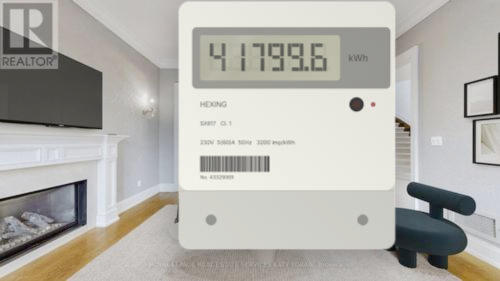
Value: value=41799.6 unit=kWh
